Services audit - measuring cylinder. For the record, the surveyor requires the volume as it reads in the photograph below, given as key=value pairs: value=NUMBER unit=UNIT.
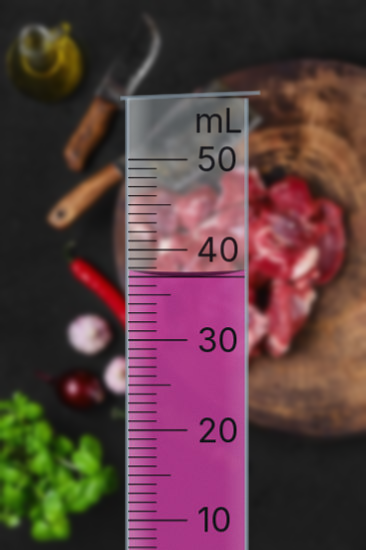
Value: value=37 unit=mL
